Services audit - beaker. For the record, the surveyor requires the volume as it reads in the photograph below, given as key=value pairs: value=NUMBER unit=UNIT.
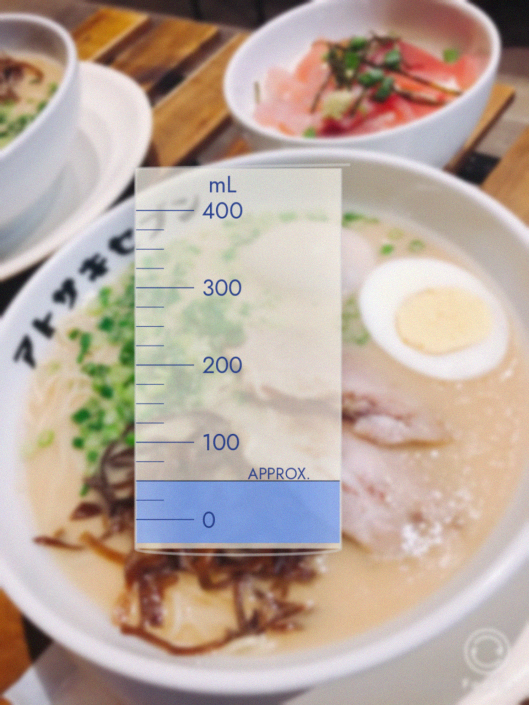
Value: value=50 unit=mL
